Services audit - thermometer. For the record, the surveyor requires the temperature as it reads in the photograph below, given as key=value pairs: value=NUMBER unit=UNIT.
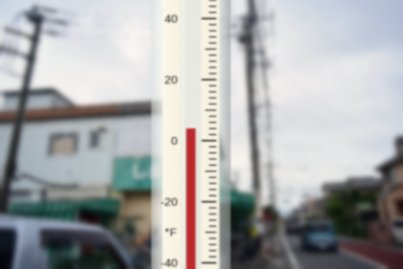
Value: value=4 unit=°F
